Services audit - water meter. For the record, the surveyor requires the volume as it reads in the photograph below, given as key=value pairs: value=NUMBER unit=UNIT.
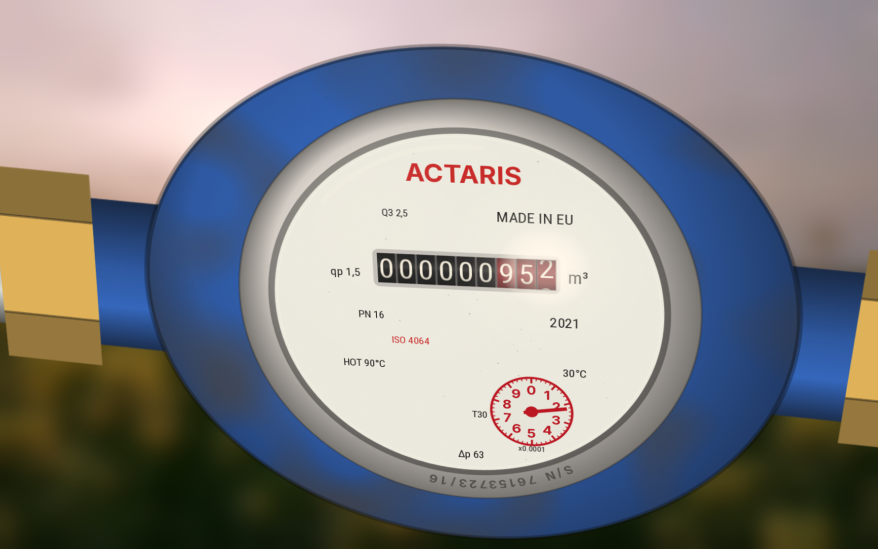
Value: value=0.9522 unit=m³
